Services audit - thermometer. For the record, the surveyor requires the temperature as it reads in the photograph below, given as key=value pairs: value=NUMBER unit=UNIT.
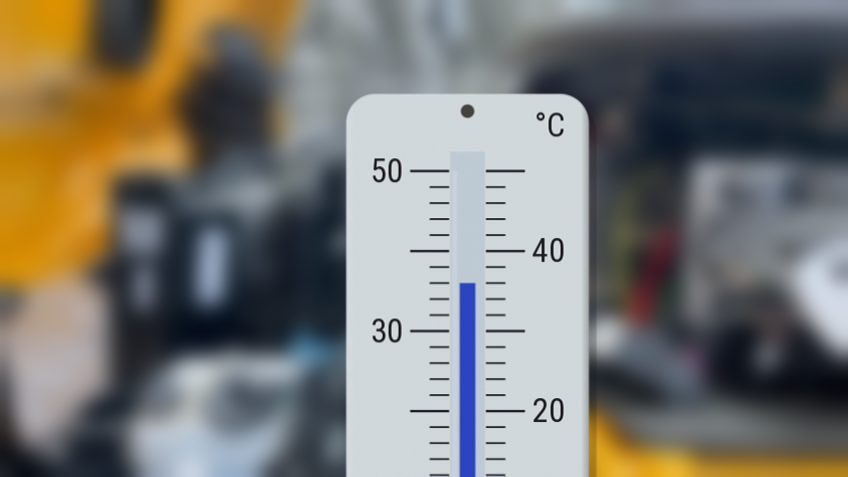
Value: value=36 unit=°C
